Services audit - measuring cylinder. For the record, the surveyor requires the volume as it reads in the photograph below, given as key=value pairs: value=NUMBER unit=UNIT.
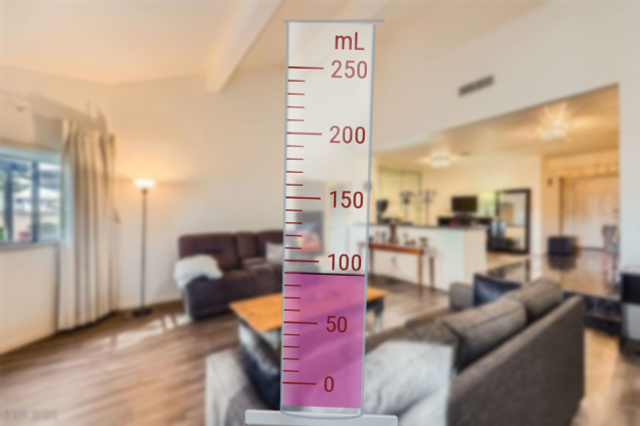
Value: value=90 unit=mL
